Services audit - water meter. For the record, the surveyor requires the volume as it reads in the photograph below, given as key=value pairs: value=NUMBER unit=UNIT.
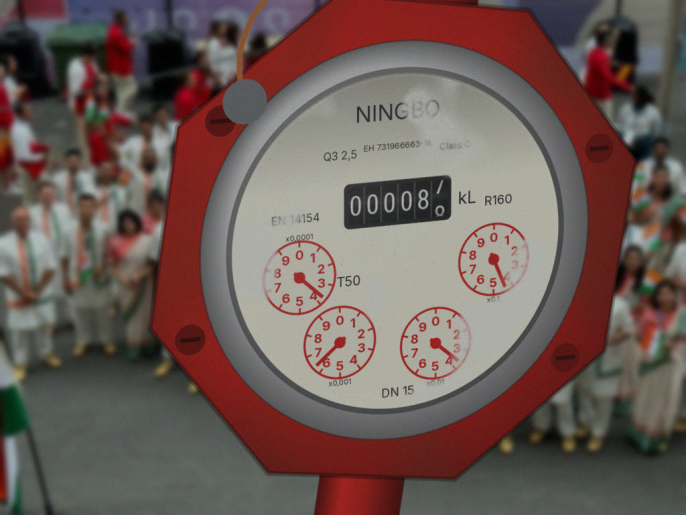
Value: value=87.4363 unit=kL
